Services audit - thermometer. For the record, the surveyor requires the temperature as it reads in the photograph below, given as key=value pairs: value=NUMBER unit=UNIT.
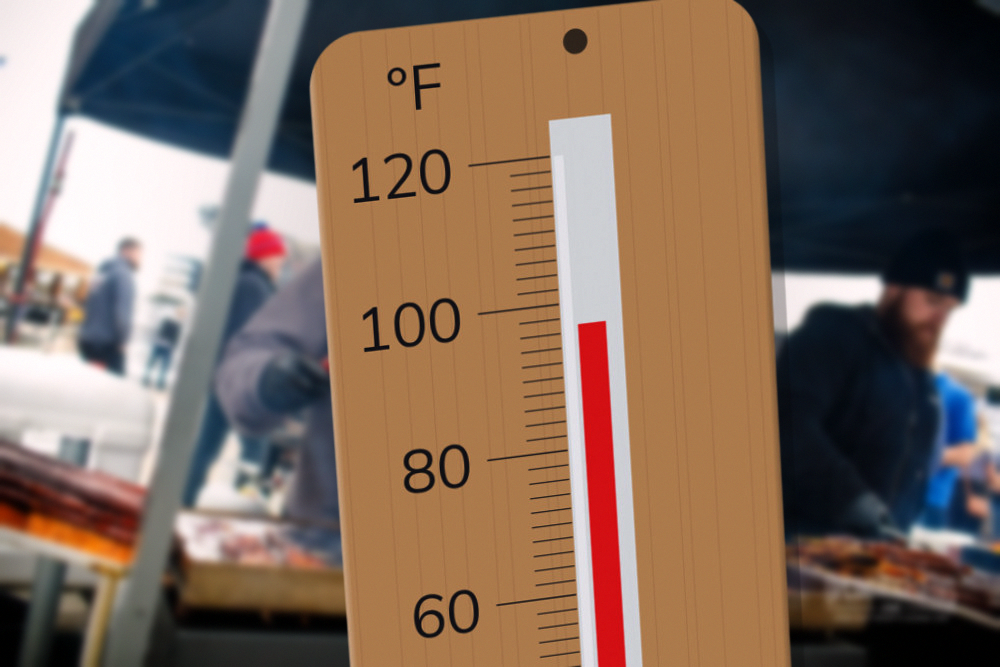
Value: value=97 unit=°F
